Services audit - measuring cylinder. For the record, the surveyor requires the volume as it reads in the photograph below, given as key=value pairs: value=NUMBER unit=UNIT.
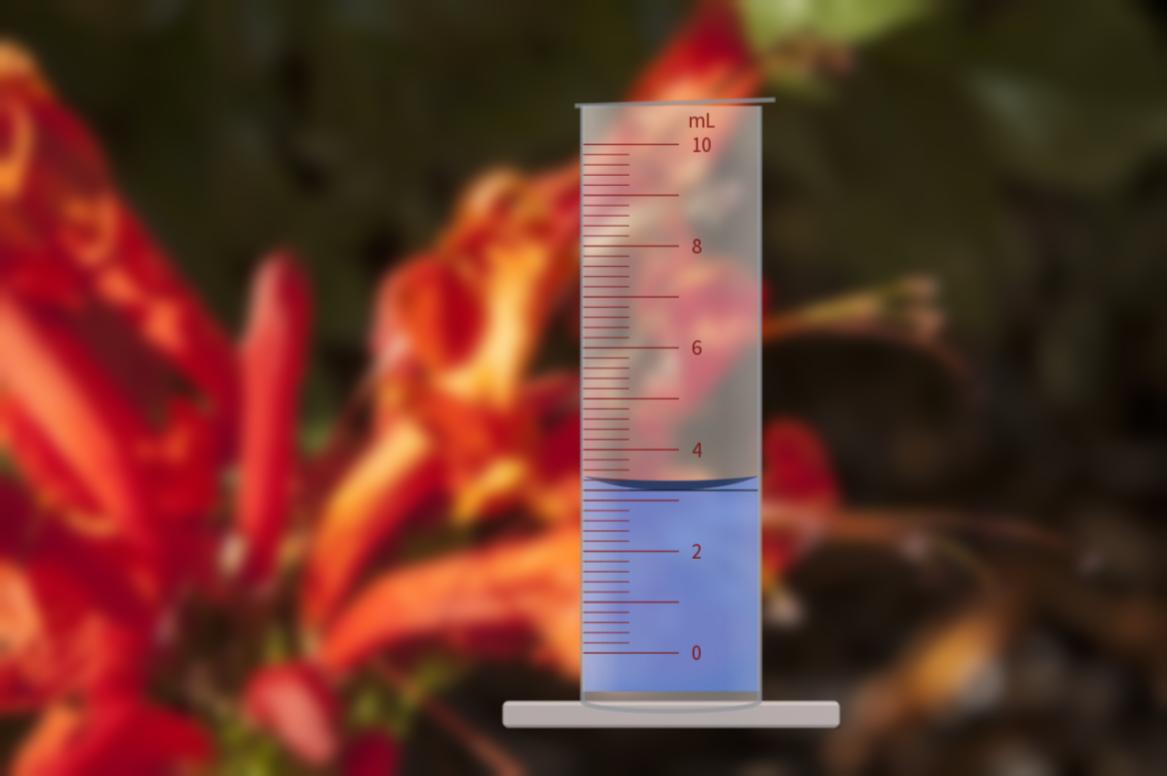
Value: value=3.2 unit=mL
